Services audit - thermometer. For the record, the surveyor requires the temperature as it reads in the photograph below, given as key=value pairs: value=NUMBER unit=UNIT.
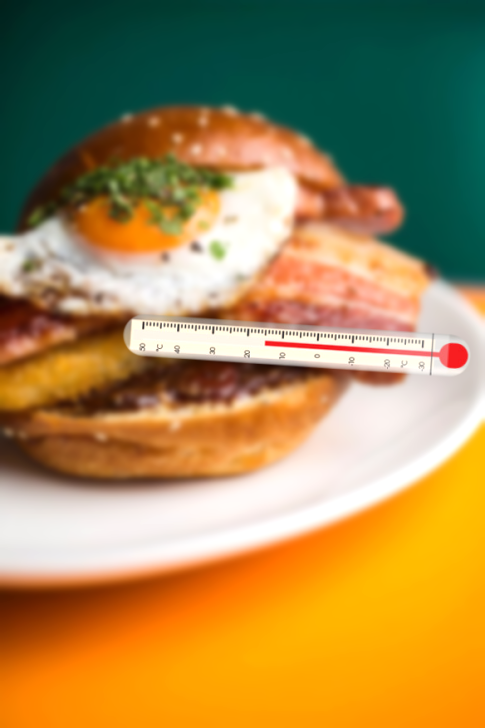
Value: value=15 unit=°C
